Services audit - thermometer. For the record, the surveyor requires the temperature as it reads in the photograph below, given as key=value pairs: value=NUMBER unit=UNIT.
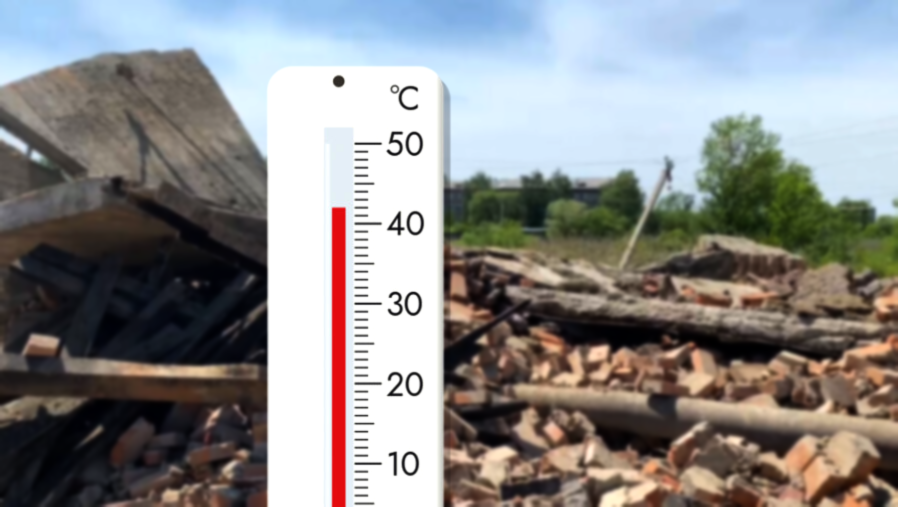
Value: value=42 unit=°C
